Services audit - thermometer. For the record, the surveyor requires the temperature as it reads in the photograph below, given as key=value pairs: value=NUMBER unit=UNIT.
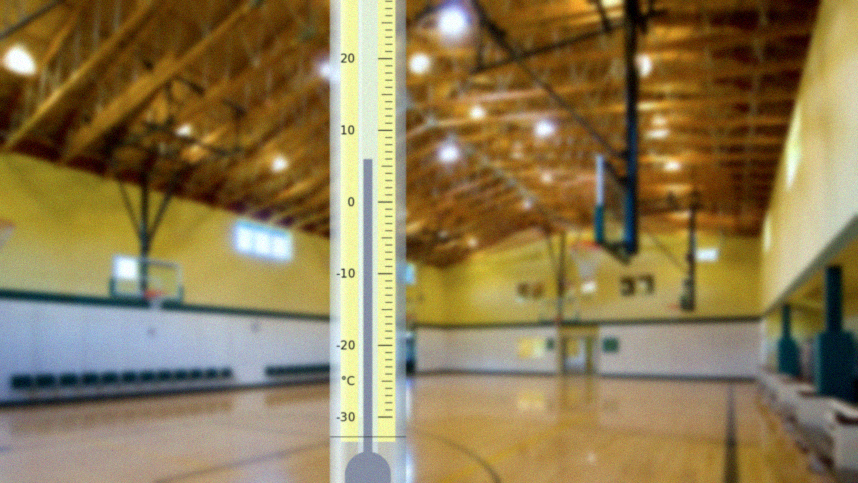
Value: value=6 unit=°C
